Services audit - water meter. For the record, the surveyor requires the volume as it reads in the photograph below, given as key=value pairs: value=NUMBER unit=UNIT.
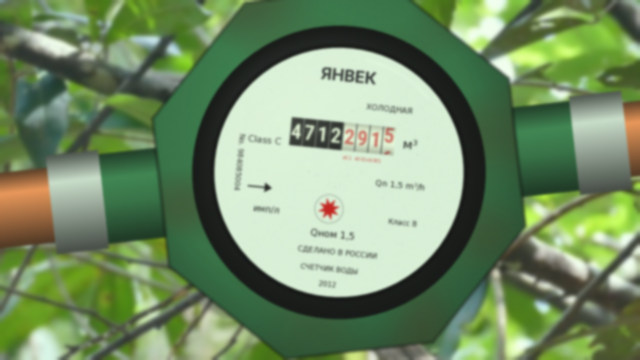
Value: value=4712.2915 unit=m³
